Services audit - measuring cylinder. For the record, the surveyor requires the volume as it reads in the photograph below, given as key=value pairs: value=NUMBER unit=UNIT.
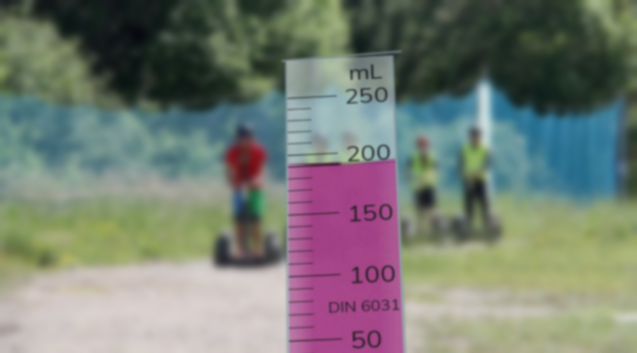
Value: value=190 unit=mL
